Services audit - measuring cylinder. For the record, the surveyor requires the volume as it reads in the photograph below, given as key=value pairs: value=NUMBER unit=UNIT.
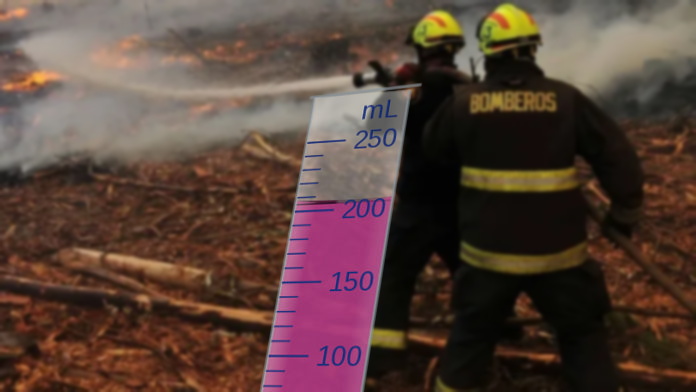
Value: value=205 unit=mL
